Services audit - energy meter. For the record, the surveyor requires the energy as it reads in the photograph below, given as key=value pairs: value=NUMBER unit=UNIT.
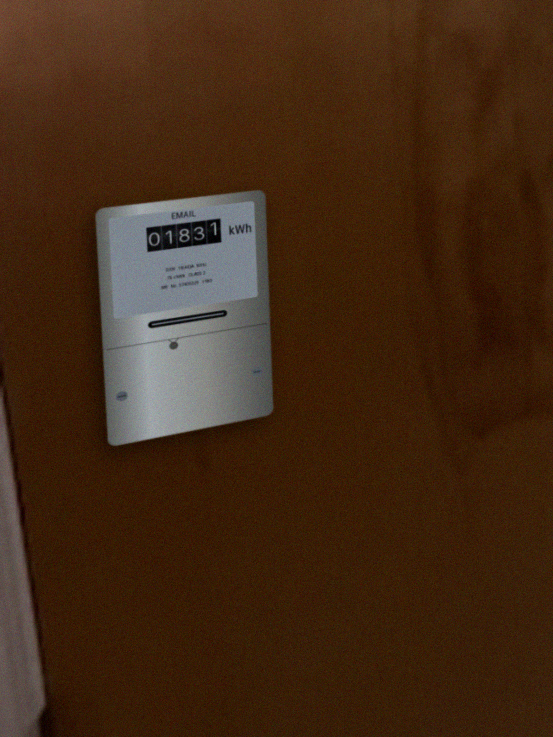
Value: value=1831 unit=kWh
